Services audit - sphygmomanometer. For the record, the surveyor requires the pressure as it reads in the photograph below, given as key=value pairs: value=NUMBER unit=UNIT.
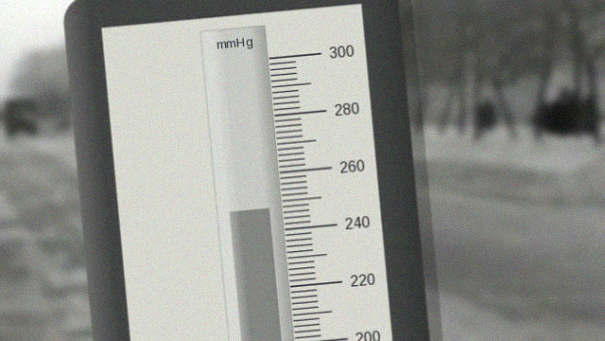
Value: value=248 unit=mmHg
